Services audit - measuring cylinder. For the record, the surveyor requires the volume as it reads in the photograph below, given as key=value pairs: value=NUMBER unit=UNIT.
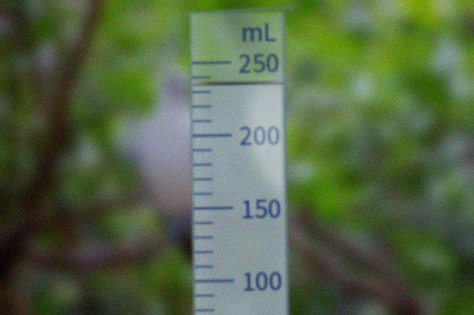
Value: value=235 unit=mL
